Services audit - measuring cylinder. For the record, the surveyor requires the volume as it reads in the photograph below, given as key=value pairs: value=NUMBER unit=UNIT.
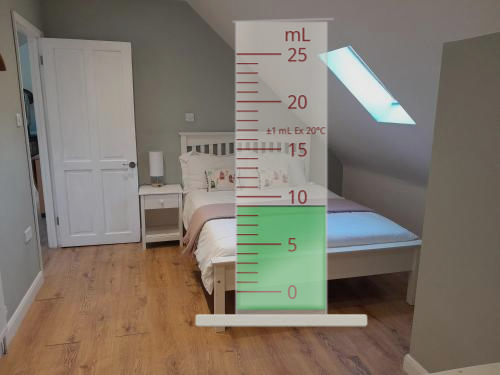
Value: value=9 unit=mL
